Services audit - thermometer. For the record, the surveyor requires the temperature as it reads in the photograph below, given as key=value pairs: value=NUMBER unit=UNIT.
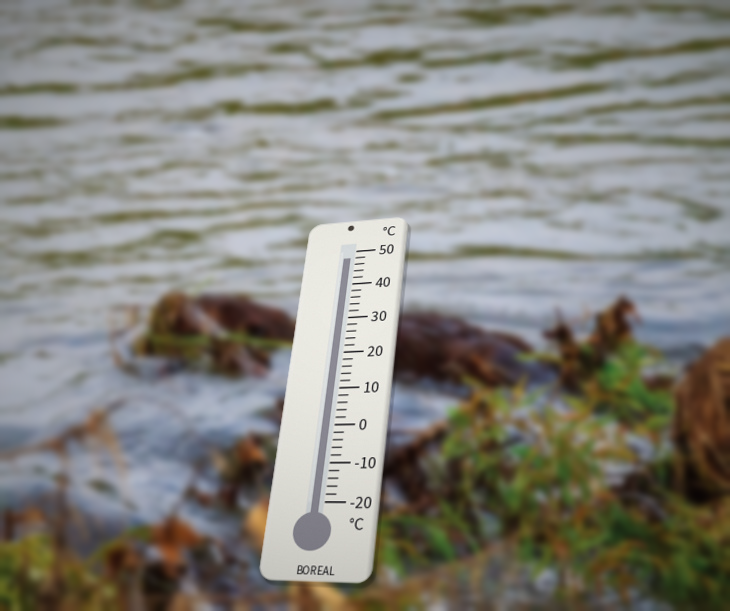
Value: value=48 unit=°C
